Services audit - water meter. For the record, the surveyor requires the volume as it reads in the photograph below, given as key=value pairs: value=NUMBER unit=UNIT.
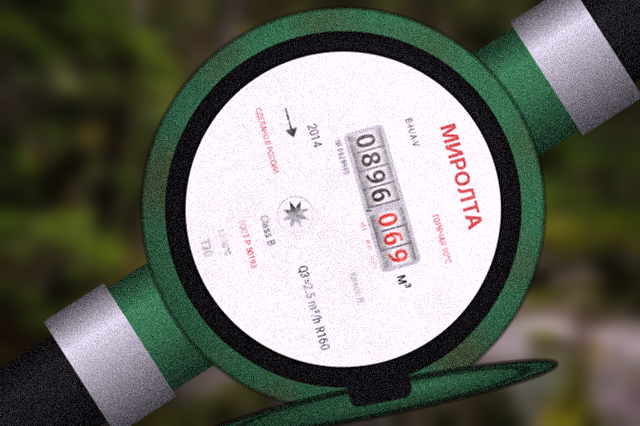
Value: value=896.069 unit=m³
